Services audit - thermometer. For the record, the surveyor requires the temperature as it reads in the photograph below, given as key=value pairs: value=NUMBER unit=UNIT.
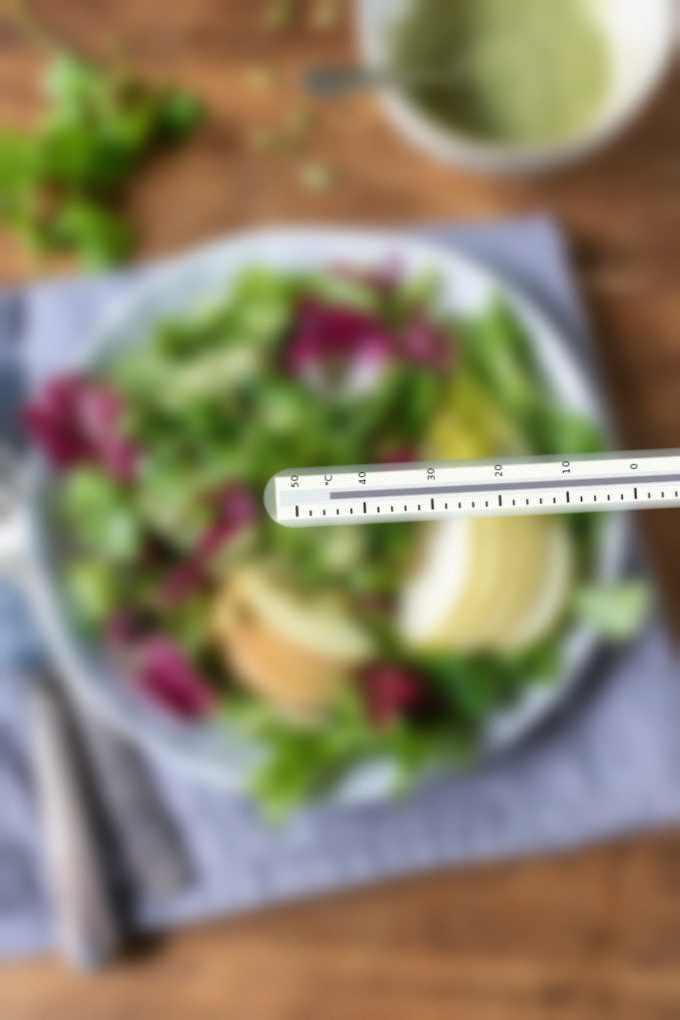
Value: value=45 unit=°C
